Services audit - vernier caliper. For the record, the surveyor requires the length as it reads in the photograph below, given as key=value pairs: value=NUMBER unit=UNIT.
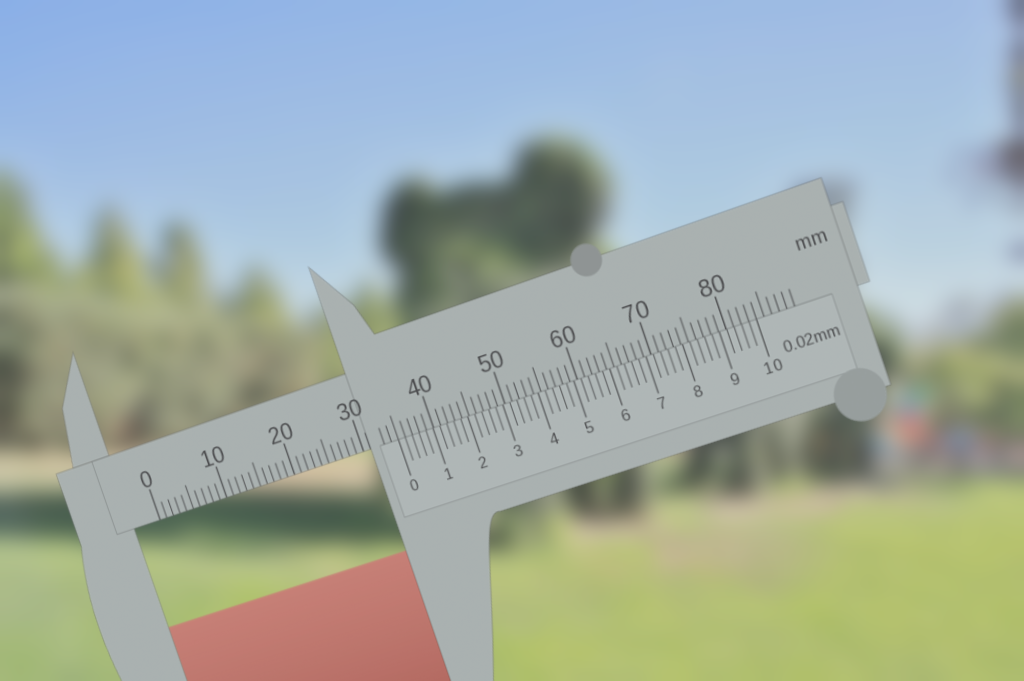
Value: value=35.0 unit=mm
